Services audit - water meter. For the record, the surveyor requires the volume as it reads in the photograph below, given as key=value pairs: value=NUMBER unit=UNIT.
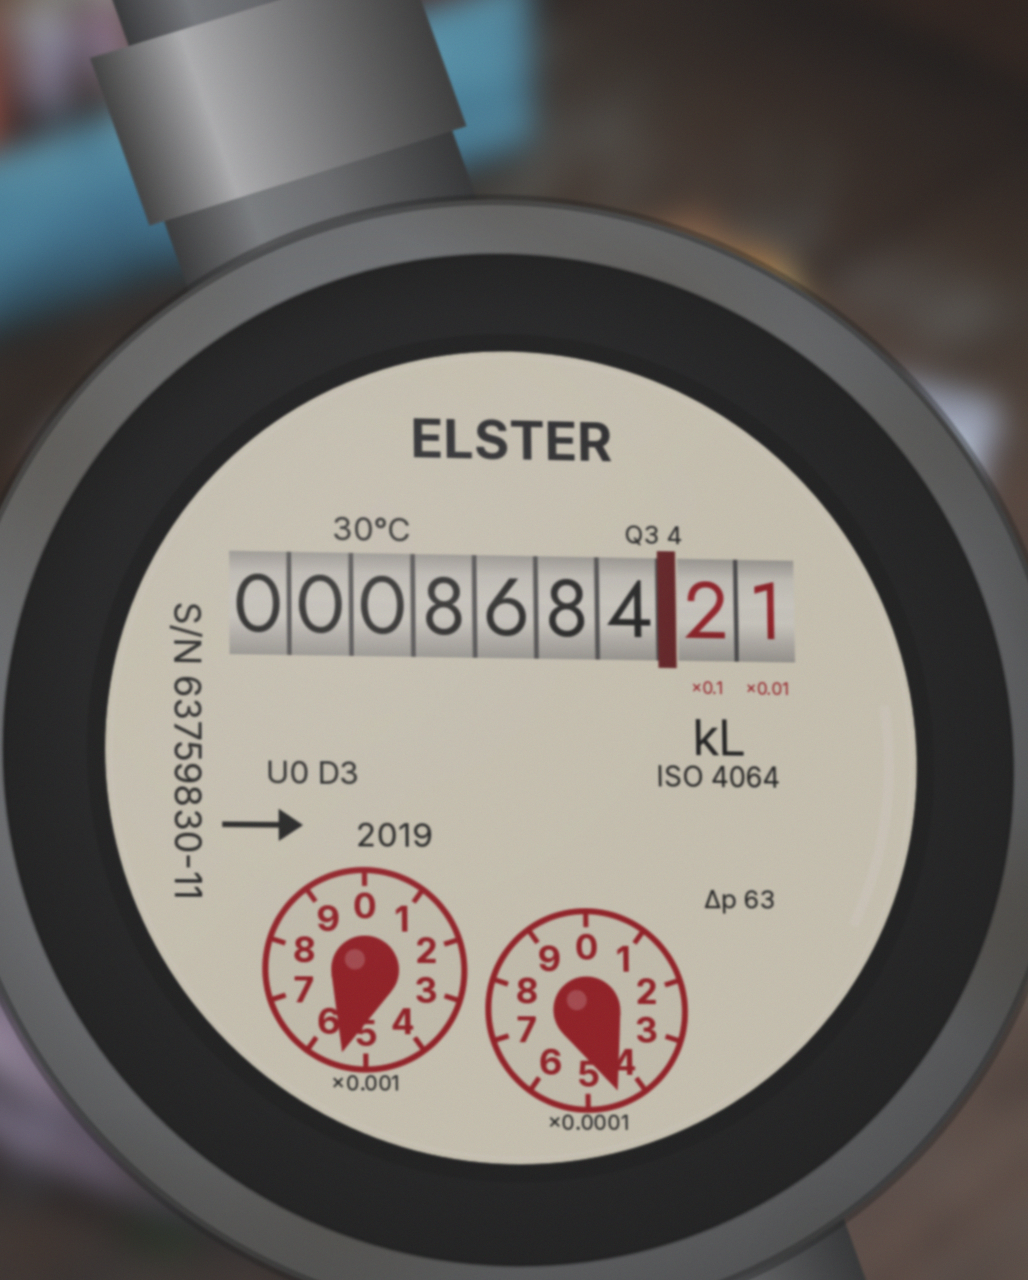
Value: value=8684.2154 unit=kL
